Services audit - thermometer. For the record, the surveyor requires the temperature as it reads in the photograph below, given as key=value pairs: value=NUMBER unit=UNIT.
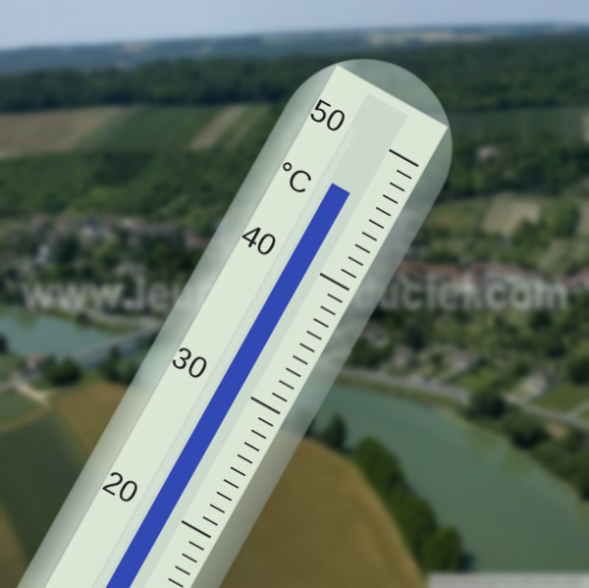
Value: value=46 unit=°C
